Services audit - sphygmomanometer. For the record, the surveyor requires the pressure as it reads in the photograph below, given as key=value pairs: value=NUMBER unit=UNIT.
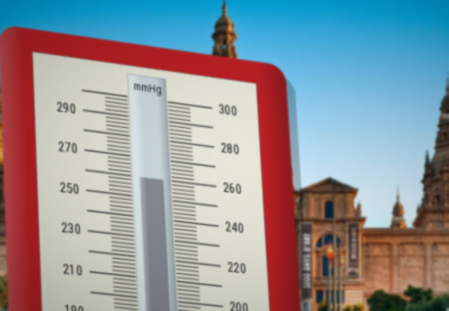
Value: value=260 unit=mmHg
